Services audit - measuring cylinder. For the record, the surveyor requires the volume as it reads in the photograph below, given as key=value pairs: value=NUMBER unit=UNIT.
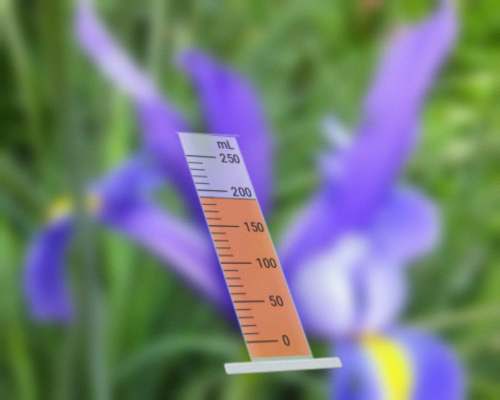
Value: value=190 unit=mL
